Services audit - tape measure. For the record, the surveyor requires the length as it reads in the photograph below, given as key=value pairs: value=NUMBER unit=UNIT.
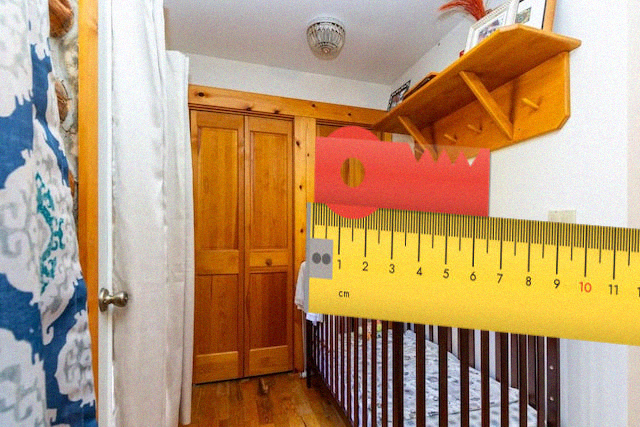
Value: value=6.5 unit=cm
